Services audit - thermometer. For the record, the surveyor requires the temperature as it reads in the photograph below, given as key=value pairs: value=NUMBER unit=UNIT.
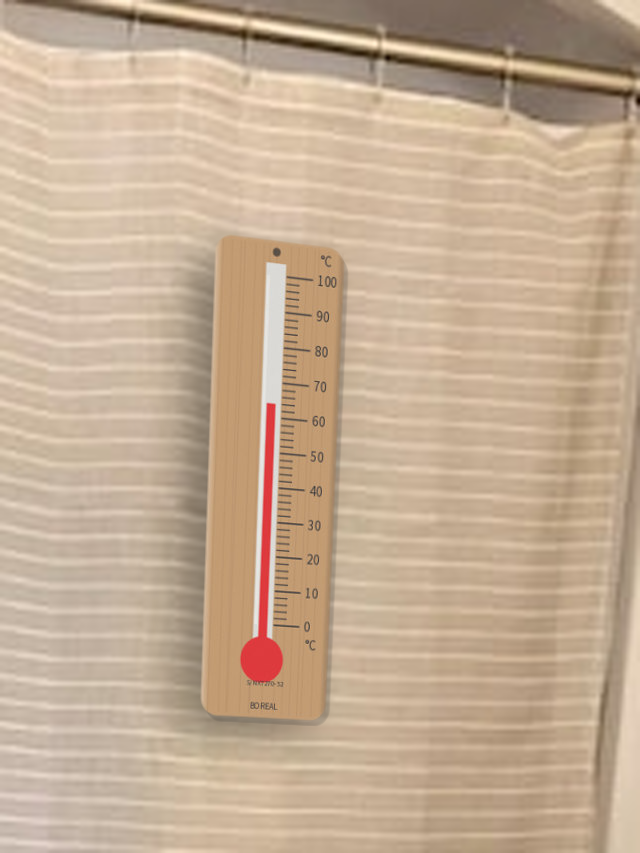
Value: value=64 unit=°C
